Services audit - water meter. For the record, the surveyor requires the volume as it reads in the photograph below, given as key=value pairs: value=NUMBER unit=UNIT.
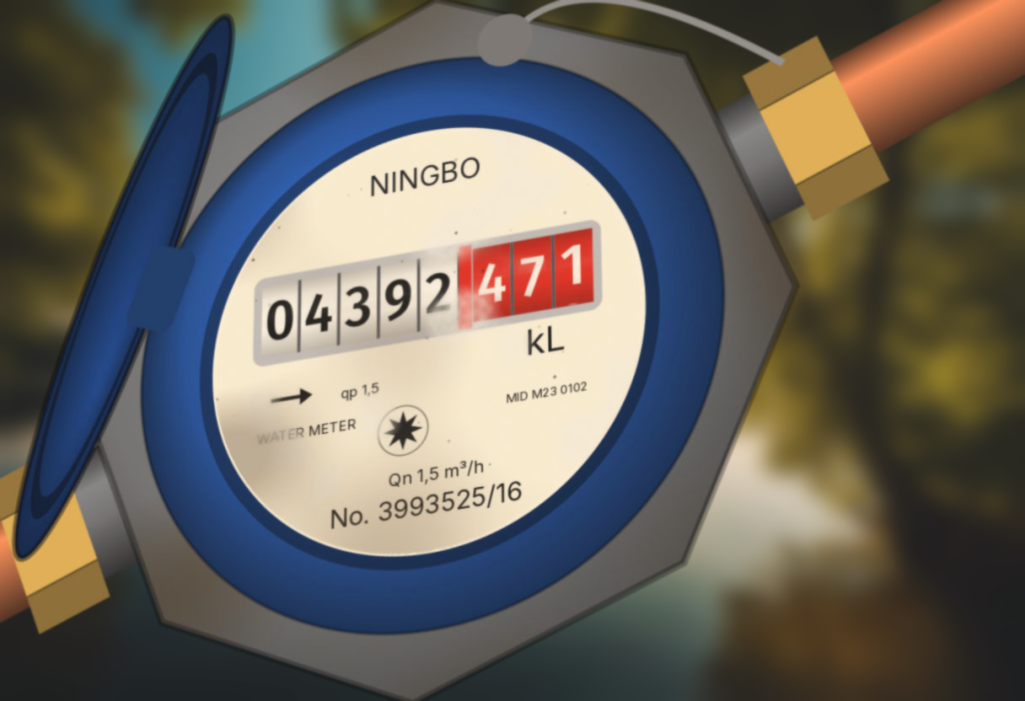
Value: value=4392.471 unit=kL
